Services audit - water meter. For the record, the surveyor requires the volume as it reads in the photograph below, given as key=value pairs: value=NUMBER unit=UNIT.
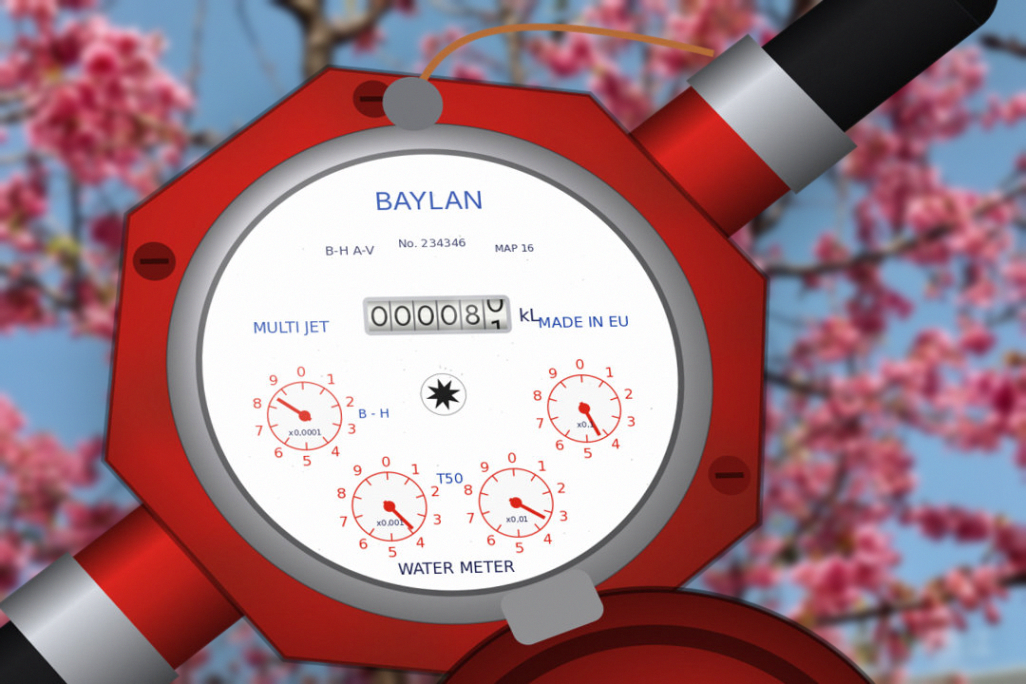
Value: value=80.4338 unit=kL
